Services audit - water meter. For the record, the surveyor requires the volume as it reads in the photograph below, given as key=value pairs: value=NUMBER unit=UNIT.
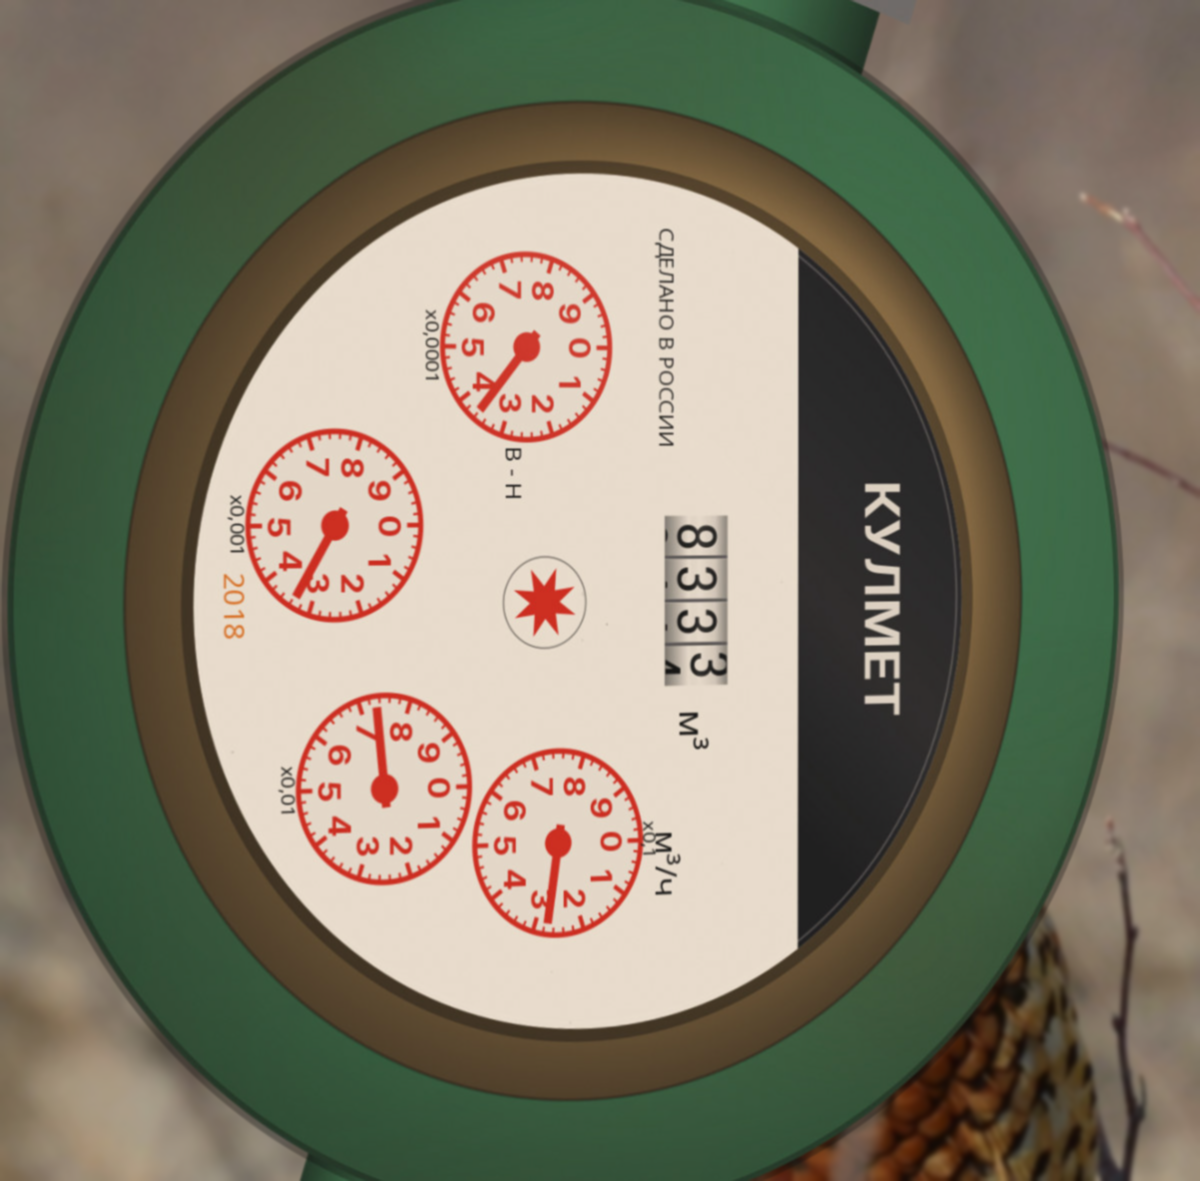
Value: value=8333.2733 unit=m³
